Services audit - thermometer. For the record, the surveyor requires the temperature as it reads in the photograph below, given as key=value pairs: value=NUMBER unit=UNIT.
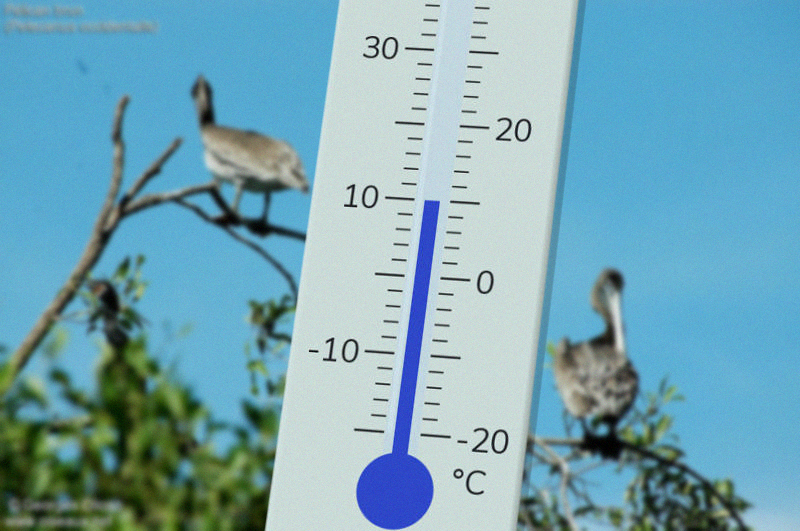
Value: value=10 unit=°C
